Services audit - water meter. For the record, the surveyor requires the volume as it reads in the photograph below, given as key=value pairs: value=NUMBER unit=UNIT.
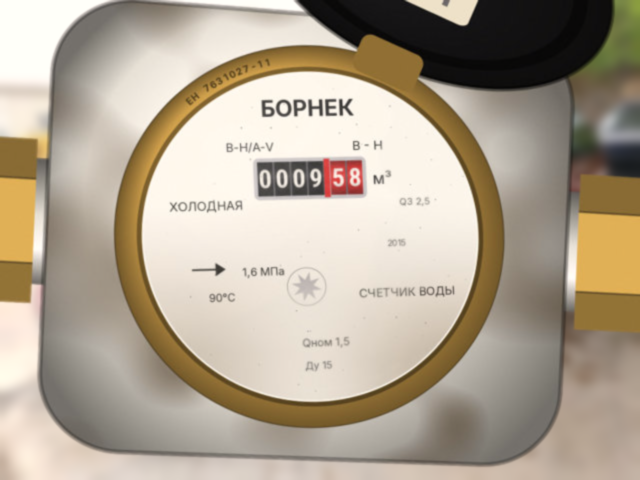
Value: value=9.58 unit=m³
